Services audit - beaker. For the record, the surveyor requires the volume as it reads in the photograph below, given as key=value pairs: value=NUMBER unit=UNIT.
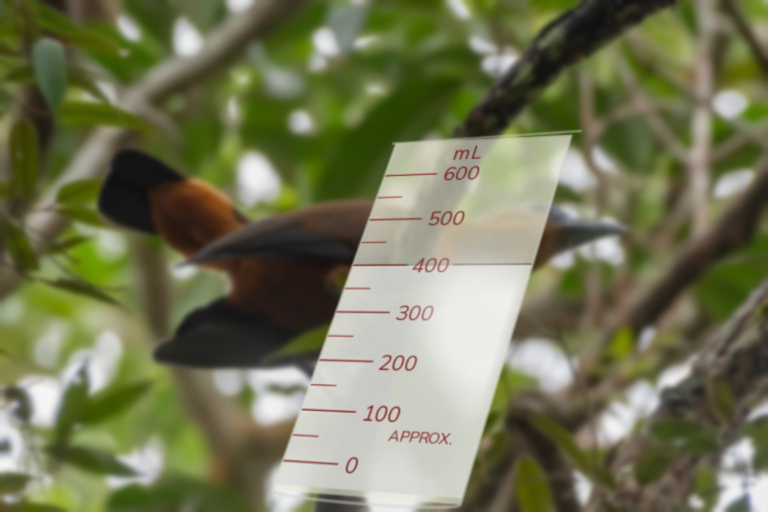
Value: value=400 unit=mL
